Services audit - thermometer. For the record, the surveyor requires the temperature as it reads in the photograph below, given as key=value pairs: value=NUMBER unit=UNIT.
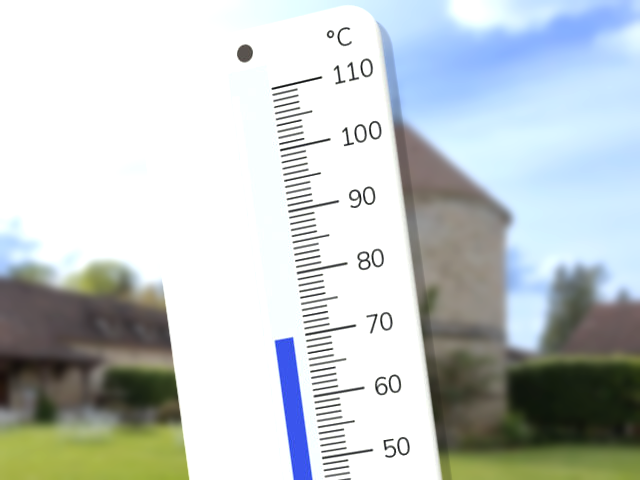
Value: value=70 unit=°C
